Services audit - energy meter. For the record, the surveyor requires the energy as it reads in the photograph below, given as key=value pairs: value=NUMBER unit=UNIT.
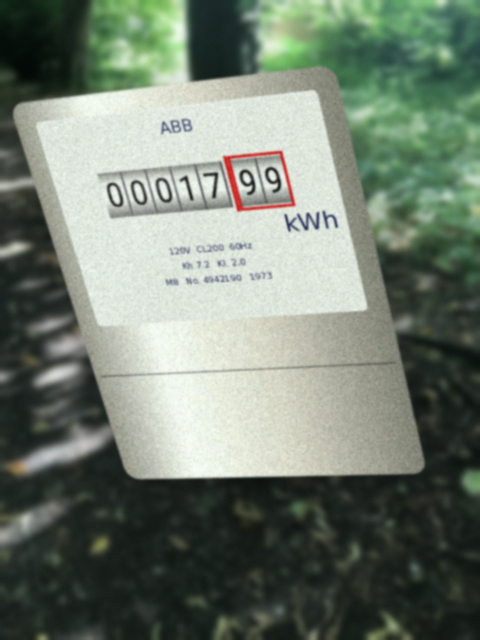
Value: value=17.99 unit=kWh
